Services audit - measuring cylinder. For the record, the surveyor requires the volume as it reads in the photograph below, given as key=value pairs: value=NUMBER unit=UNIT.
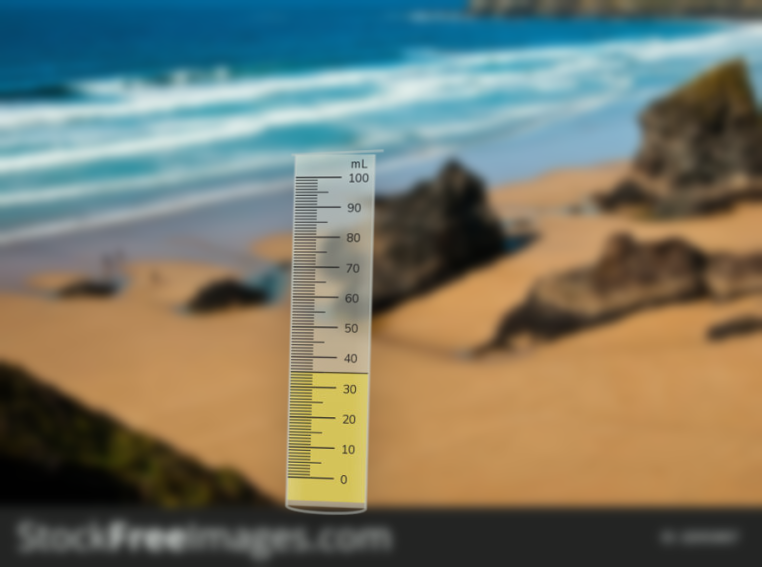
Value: value=35 unit=mL
